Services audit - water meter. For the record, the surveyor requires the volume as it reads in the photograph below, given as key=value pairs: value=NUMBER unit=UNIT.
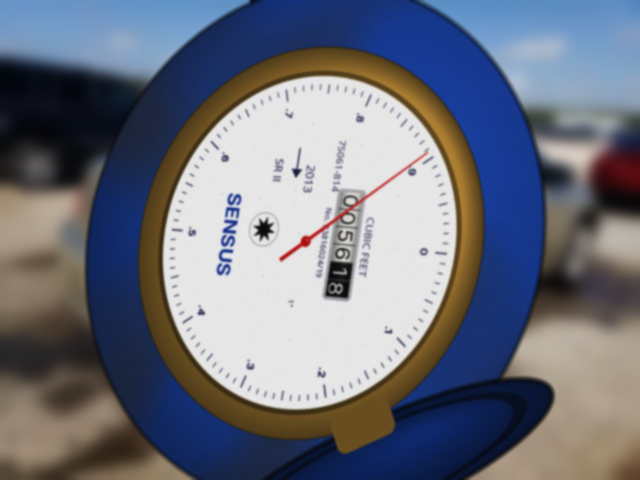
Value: value=5617.89 unit=ft³
